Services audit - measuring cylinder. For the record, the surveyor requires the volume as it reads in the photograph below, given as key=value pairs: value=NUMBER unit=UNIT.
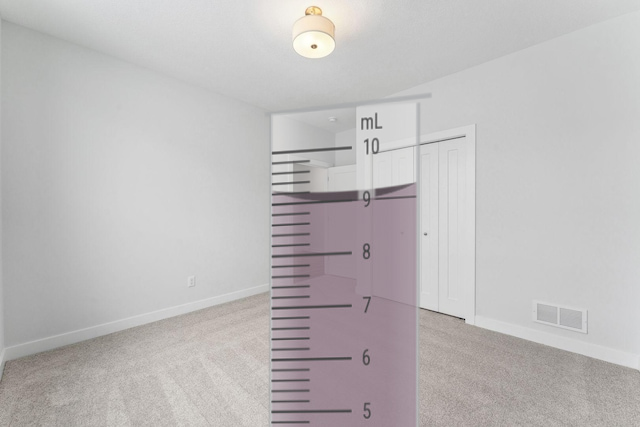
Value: value=9 unit=mL
